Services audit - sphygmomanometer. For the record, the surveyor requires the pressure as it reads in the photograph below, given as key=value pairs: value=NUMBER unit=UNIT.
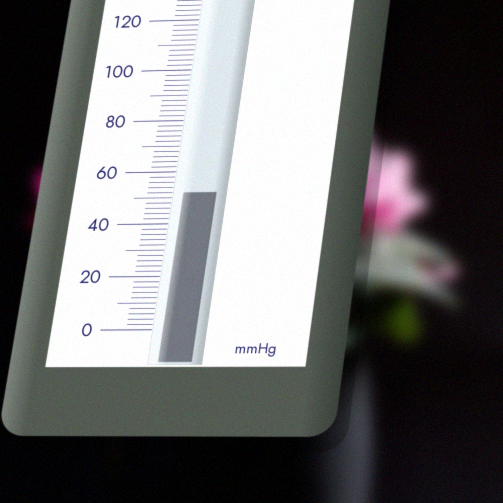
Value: value=52 unit=mmHg
